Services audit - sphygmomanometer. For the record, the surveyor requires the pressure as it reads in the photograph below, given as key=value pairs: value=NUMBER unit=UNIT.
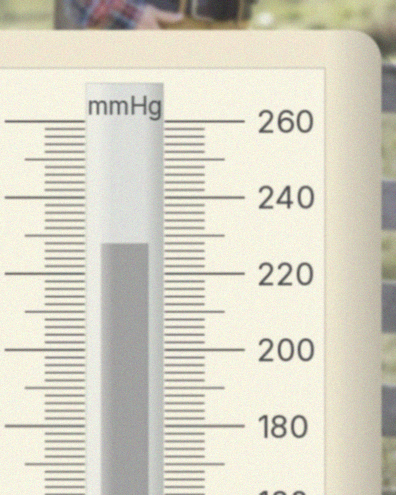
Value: value=228 unit=mmHg
